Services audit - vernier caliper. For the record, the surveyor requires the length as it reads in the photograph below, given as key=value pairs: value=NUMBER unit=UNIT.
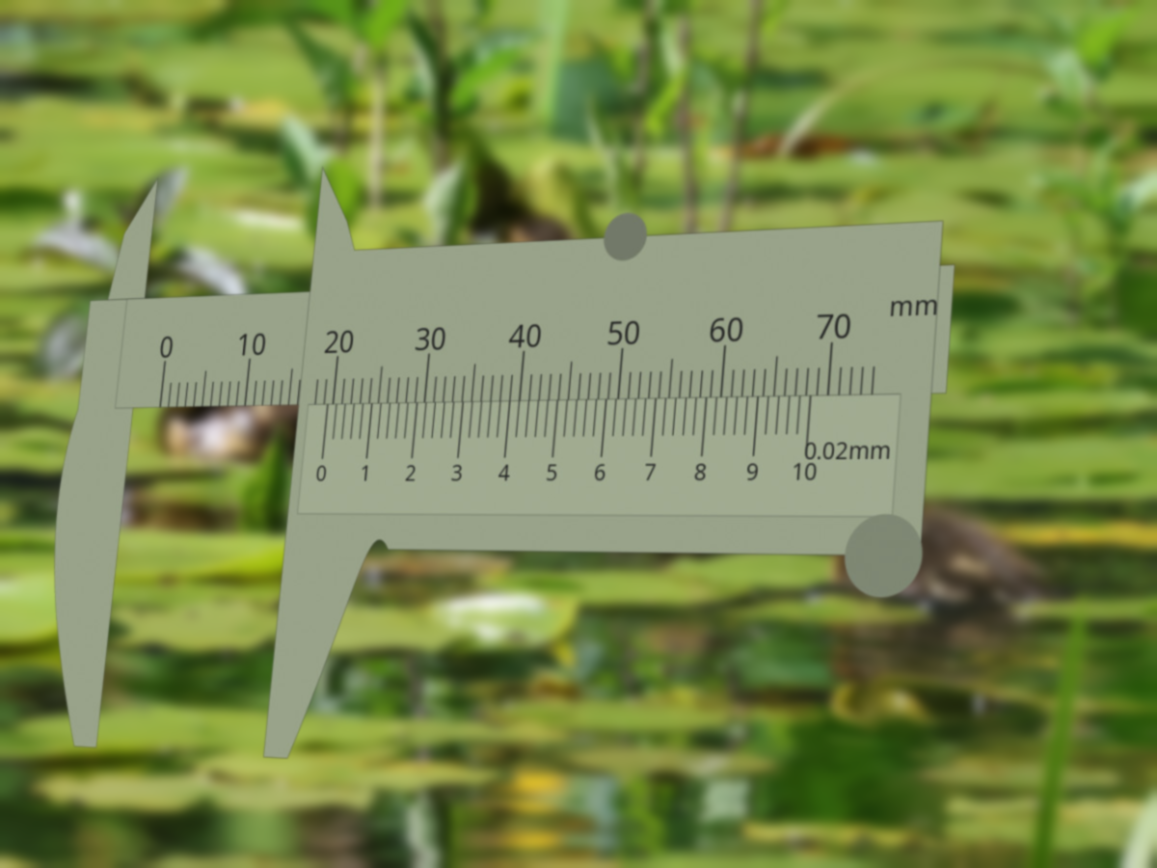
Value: value=19.4 unit=mm
